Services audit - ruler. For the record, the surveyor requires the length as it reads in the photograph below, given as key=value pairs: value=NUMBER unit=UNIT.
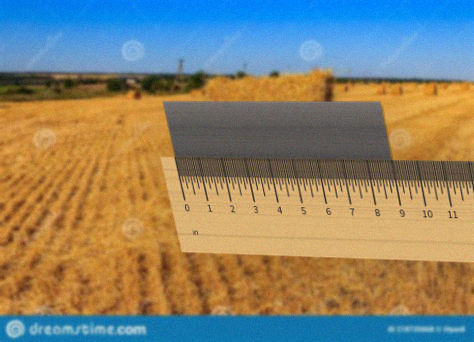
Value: value=9 unit=in
